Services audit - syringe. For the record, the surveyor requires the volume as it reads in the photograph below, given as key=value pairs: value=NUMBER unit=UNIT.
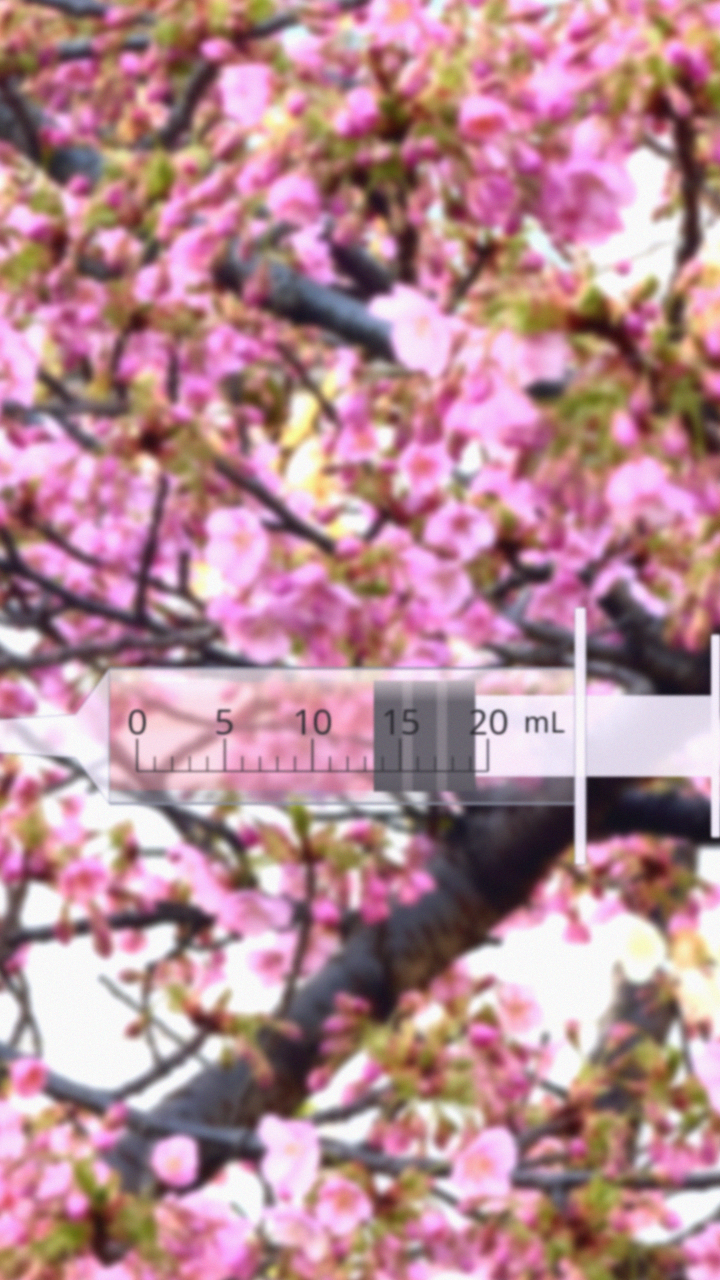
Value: value=13.5 unit=mL
